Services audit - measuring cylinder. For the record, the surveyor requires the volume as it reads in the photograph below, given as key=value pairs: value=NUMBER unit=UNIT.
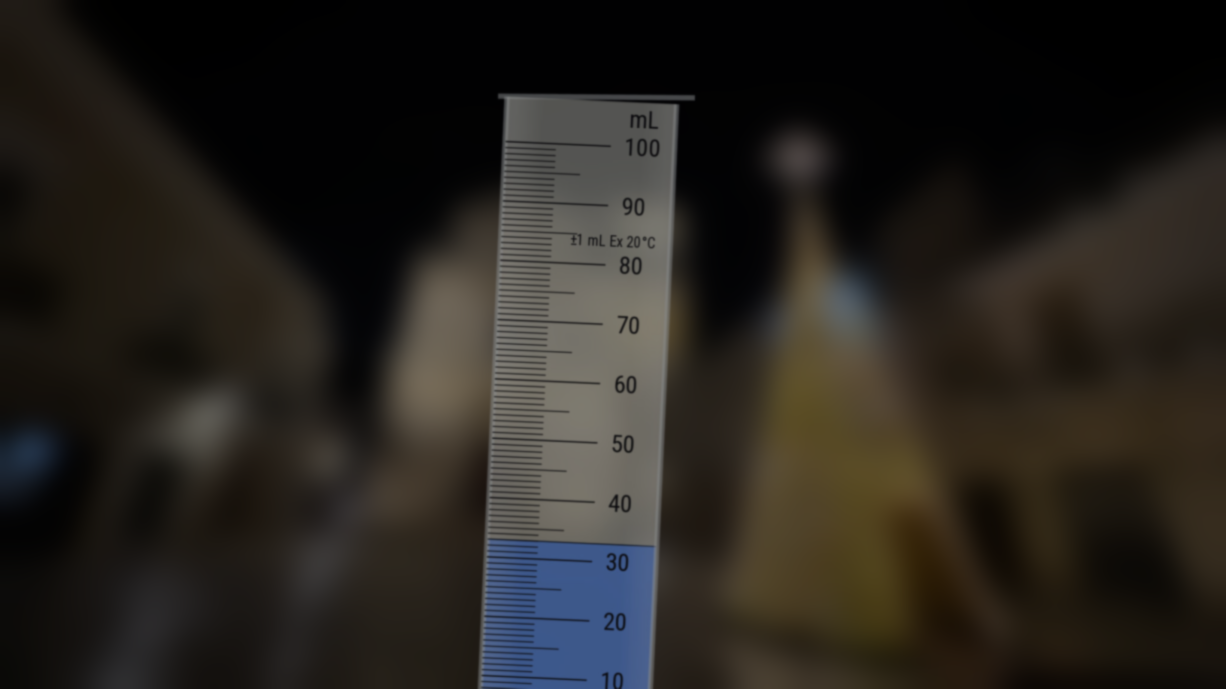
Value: value=33 unit=mL
